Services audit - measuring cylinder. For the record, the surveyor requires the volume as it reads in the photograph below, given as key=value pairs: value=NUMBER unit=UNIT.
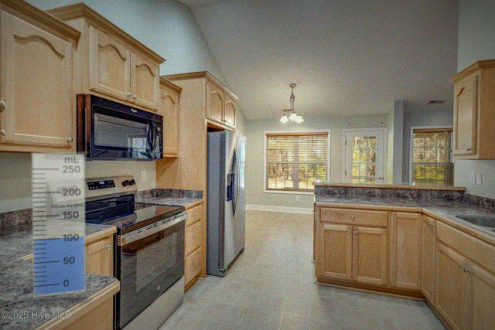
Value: value=100 unit=mL
